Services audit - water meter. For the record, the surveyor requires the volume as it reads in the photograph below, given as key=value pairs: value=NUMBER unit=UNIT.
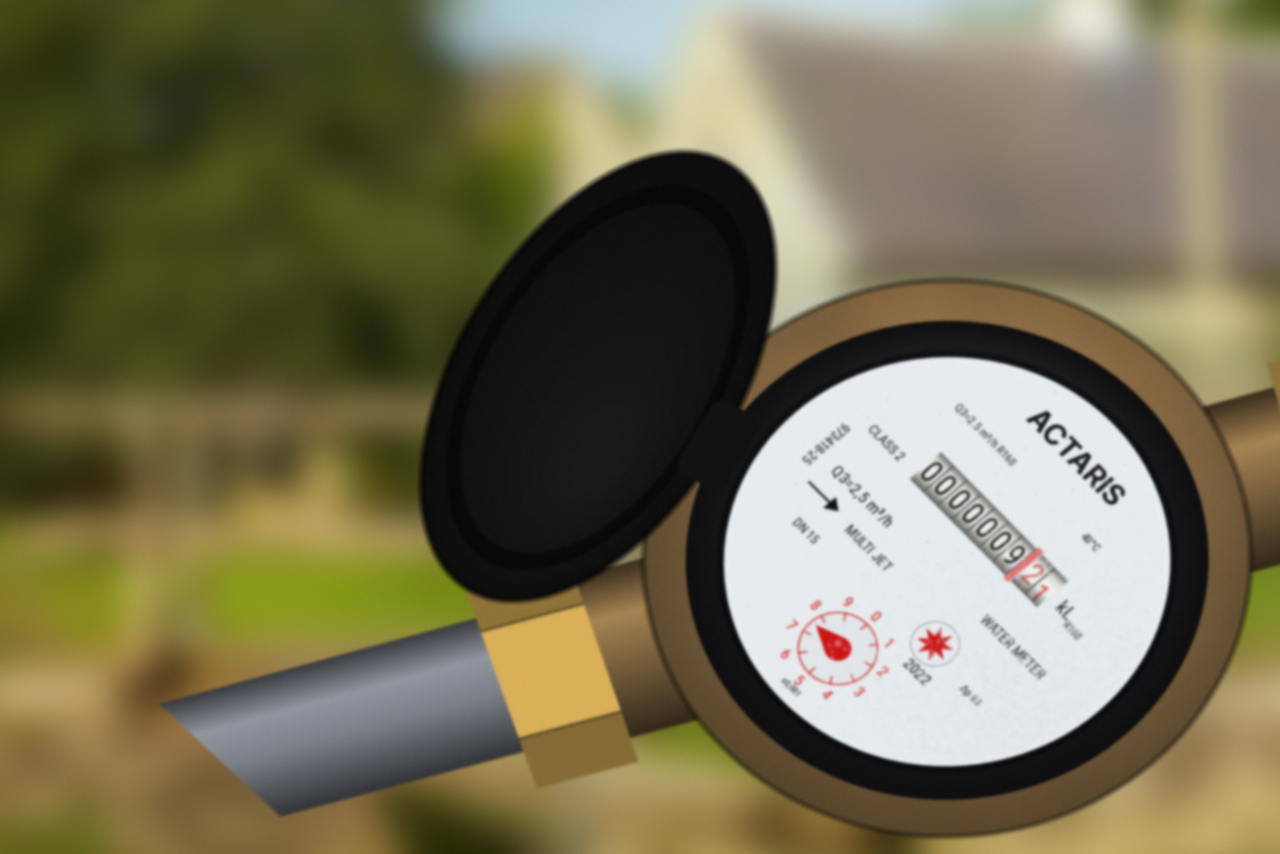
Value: value=9.207 unit=kL
